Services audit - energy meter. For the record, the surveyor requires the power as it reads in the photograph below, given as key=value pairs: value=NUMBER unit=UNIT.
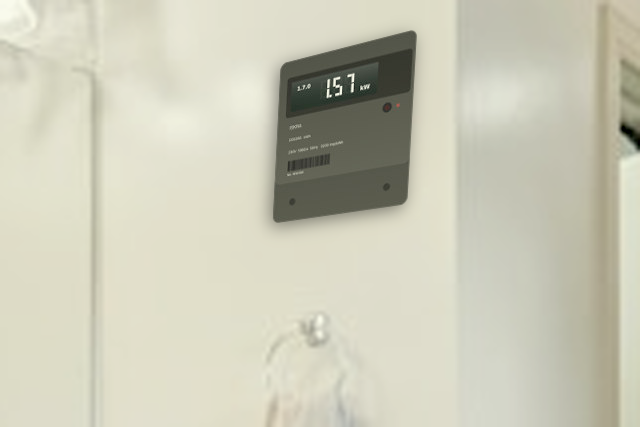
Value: value=1.57 unit=kW
